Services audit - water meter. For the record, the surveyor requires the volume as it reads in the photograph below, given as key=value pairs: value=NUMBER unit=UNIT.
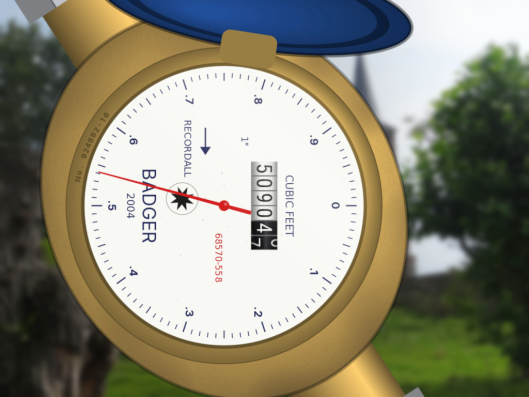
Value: value=509046.54 unit=ft³
